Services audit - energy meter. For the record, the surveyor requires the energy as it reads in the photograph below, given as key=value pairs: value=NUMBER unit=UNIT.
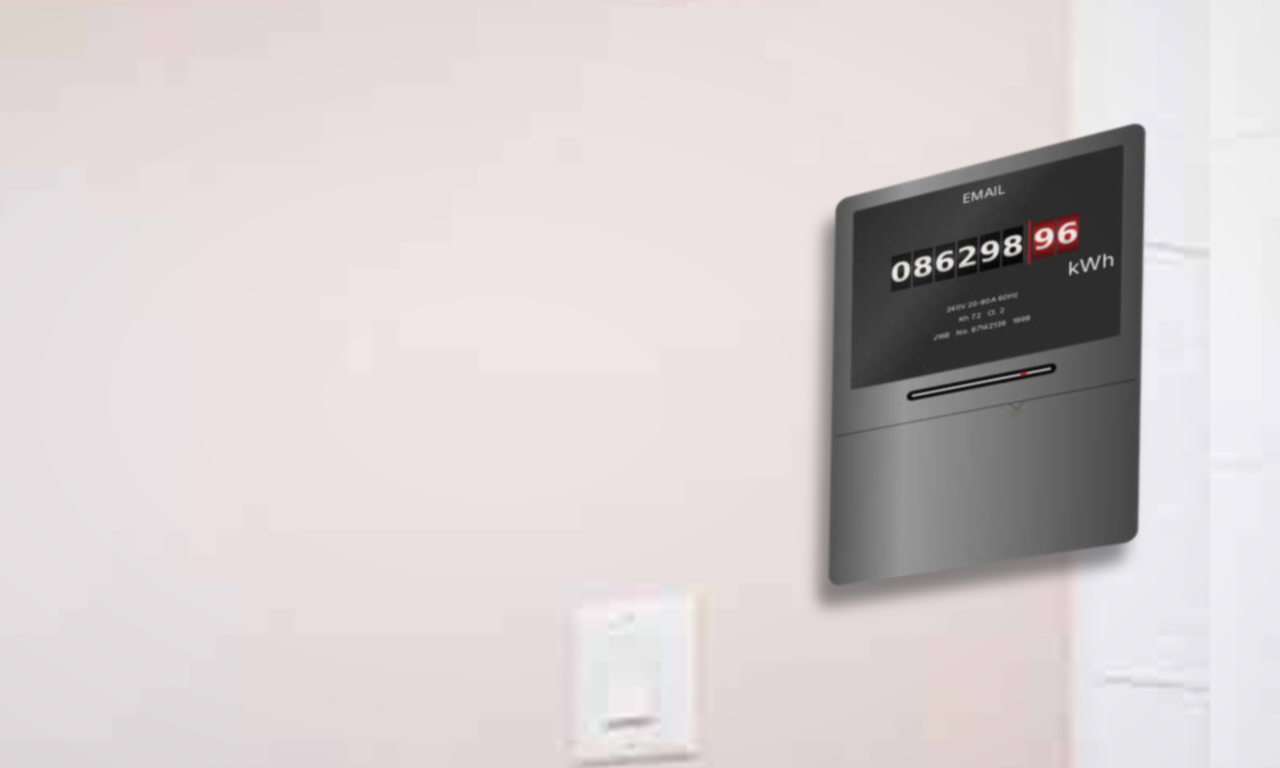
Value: value=86298.96 unit=kWh
